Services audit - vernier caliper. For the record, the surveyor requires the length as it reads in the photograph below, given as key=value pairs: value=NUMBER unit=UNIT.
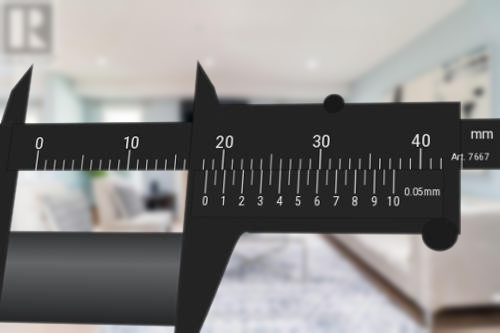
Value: value=18.4 unit=mm
